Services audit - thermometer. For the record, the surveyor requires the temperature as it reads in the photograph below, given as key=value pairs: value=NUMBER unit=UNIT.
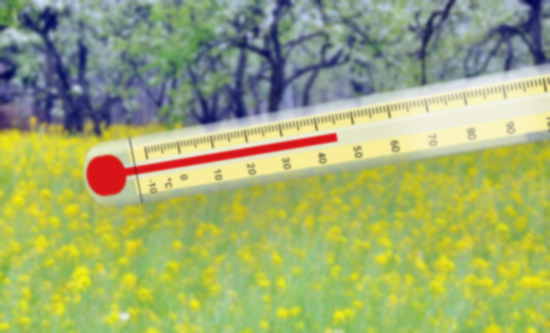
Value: value=45 unit=°C
